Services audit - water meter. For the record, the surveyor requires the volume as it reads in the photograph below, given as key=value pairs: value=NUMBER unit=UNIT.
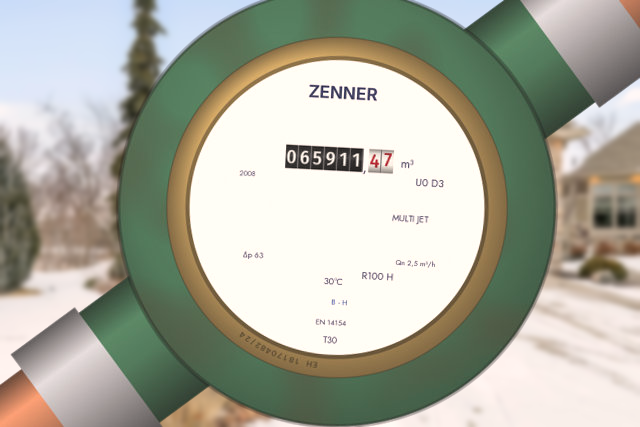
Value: value=65911.47 unit=m³
